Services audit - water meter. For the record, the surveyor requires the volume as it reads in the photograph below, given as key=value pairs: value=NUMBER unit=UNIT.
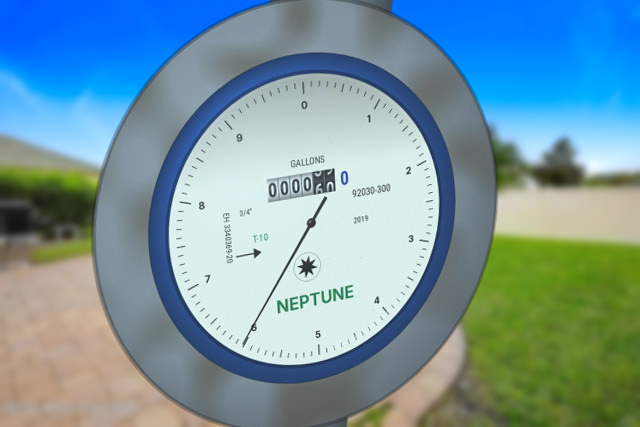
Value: value=596.0 unit=gal
